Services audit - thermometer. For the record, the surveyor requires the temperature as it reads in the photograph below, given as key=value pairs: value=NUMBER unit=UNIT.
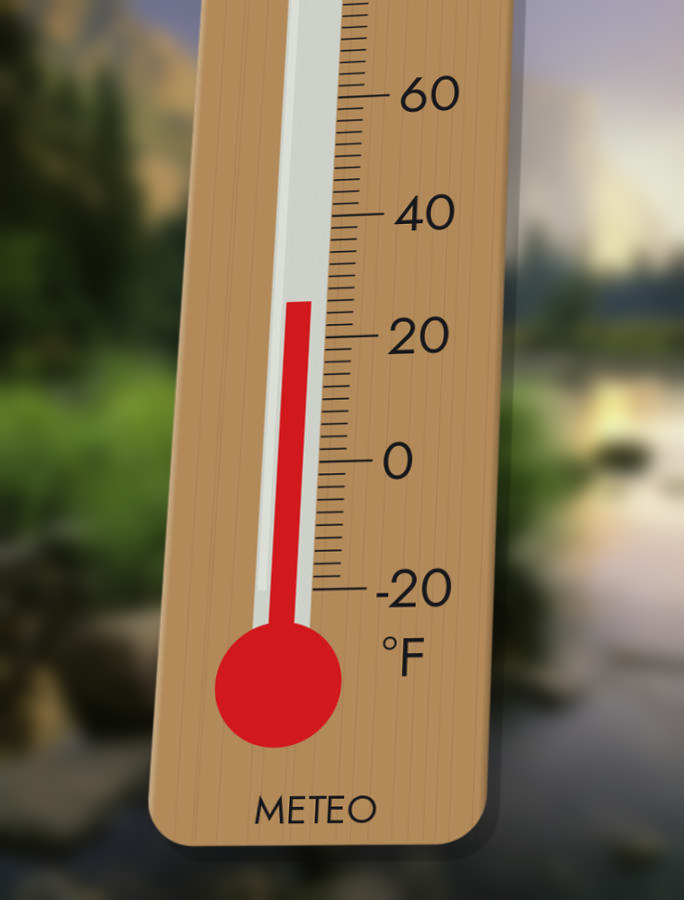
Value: value=26 unit=°F
